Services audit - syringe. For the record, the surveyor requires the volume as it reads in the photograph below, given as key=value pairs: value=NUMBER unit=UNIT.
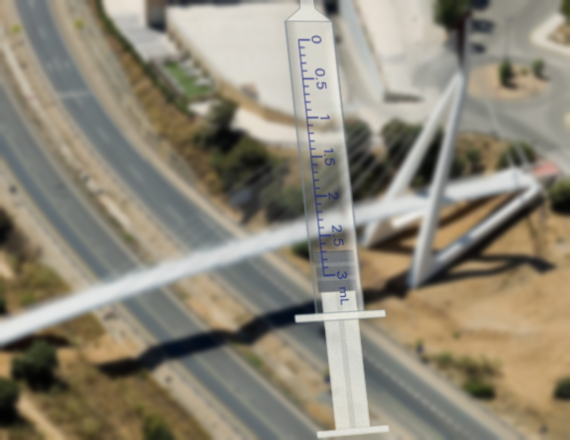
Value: value=2.7 unit=mL
